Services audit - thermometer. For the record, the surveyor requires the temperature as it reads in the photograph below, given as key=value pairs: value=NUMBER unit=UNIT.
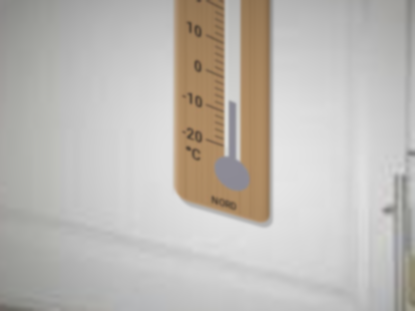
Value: value=-6 unit=°C
